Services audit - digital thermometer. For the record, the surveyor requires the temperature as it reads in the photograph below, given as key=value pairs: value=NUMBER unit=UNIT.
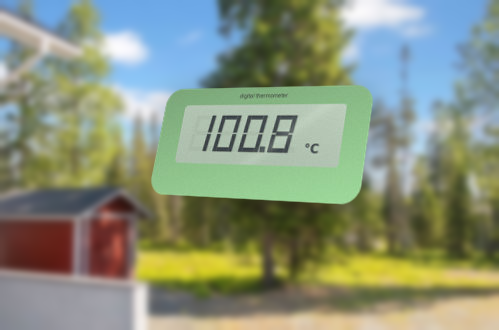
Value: value=100.8 unit=°C
